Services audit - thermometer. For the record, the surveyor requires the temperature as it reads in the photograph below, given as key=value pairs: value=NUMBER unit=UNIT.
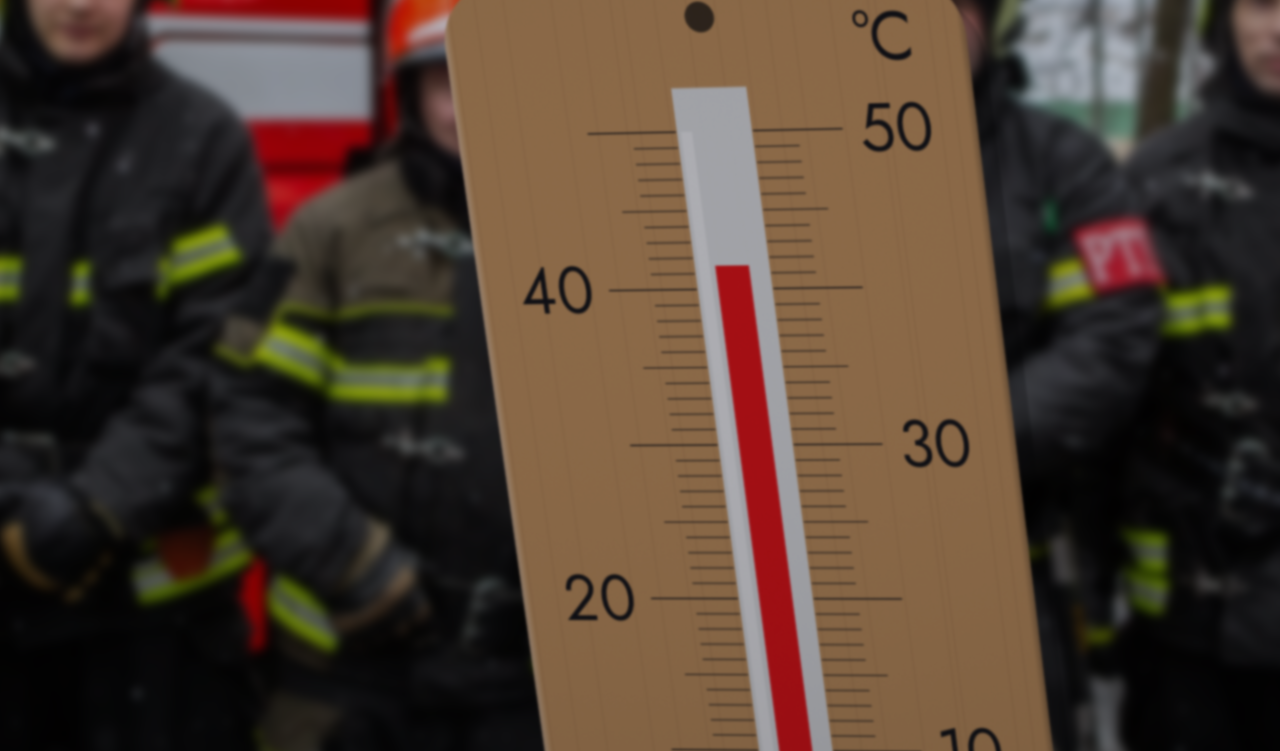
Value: value=41.5 unit=°C
